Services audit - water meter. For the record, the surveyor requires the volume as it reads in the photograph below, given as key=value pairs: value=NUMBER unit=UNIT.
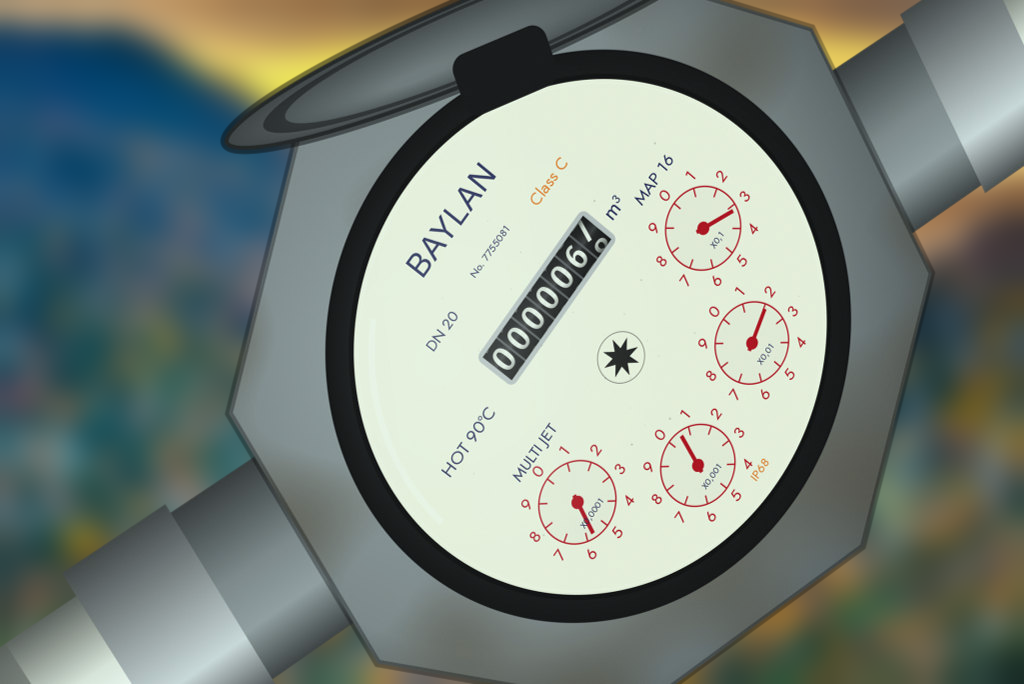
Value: value=67.3205 unit=m³
